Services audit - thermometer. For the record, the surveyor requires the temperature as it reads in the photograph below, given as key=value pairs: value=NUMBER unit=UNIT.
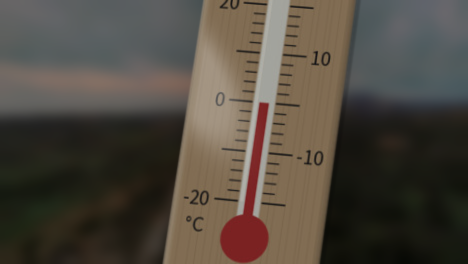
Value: value=0 unit=°C
